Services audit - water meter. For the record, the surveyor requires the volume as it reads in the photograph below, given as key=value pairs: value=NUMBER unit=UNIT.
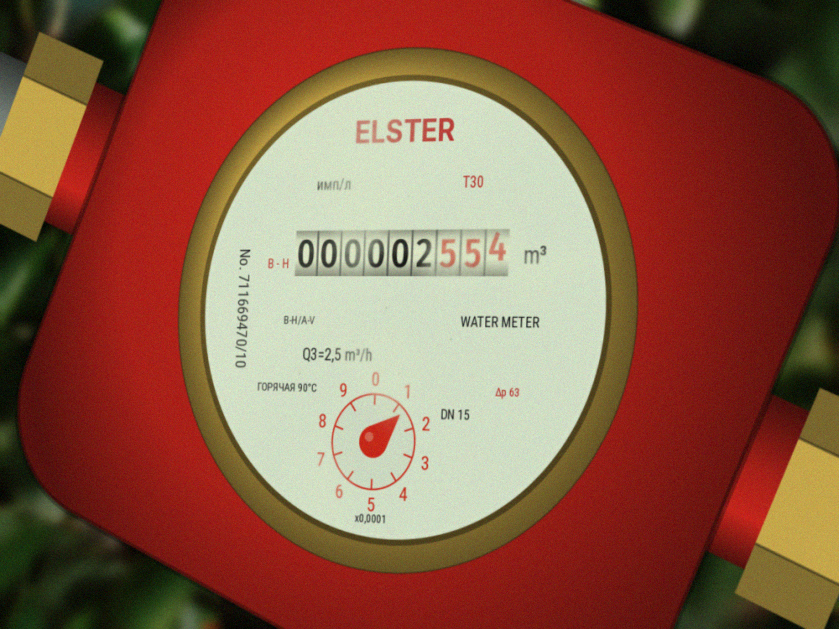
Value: value=2.5541 unit=m³
